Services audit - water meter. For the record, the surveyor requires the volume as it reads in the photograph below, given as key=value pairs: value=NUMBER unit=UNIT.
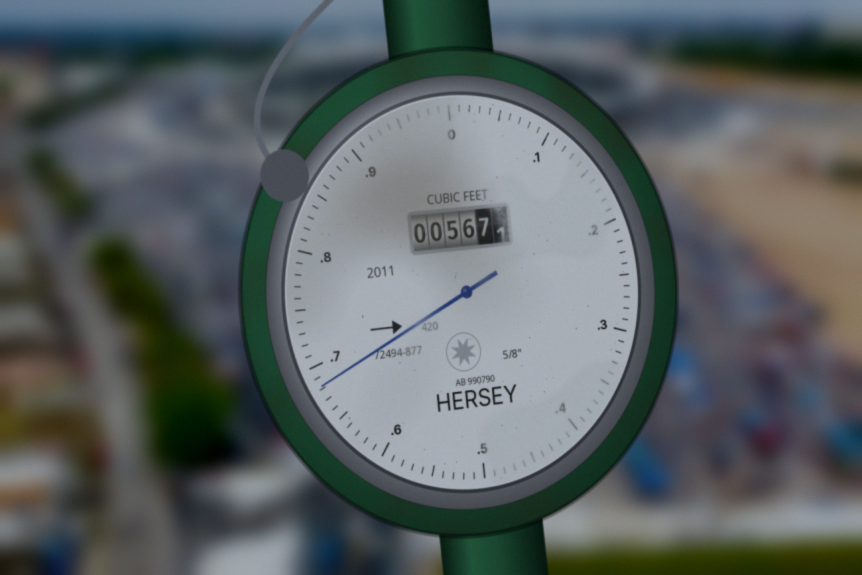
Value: value=5670.68 unit=ft³
